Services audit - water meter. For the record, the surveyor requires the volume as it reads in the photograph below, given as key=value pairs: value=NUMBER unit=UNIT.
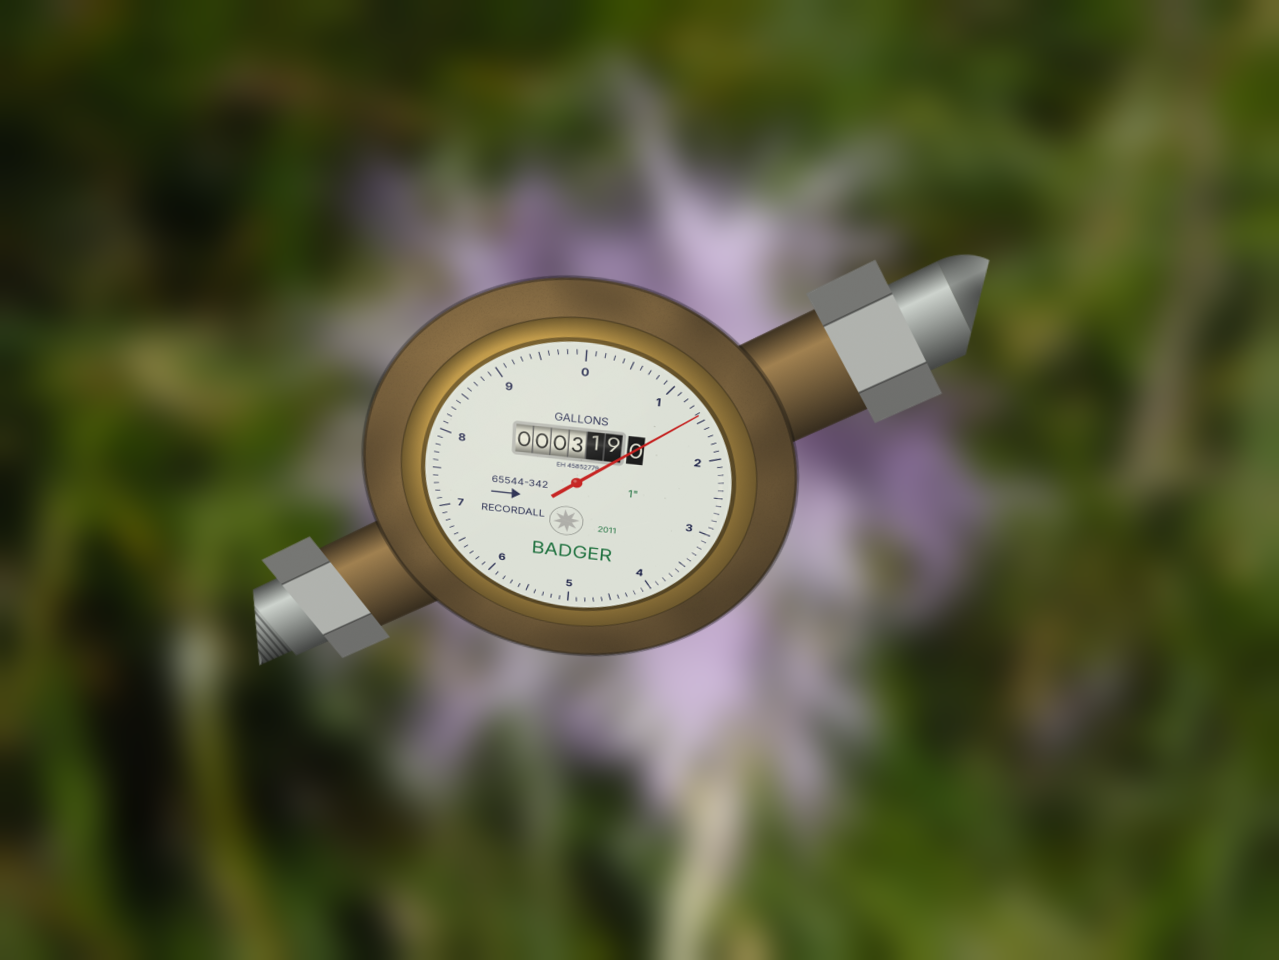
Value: value=3191.4 unit=gal
